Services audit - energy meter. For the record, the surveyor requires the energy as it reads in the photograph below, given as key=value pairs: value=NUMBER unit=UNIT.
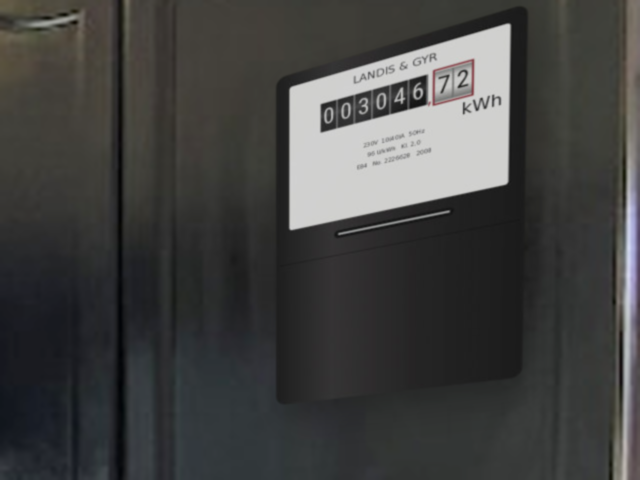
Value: value=3046.72 unit=kWh
